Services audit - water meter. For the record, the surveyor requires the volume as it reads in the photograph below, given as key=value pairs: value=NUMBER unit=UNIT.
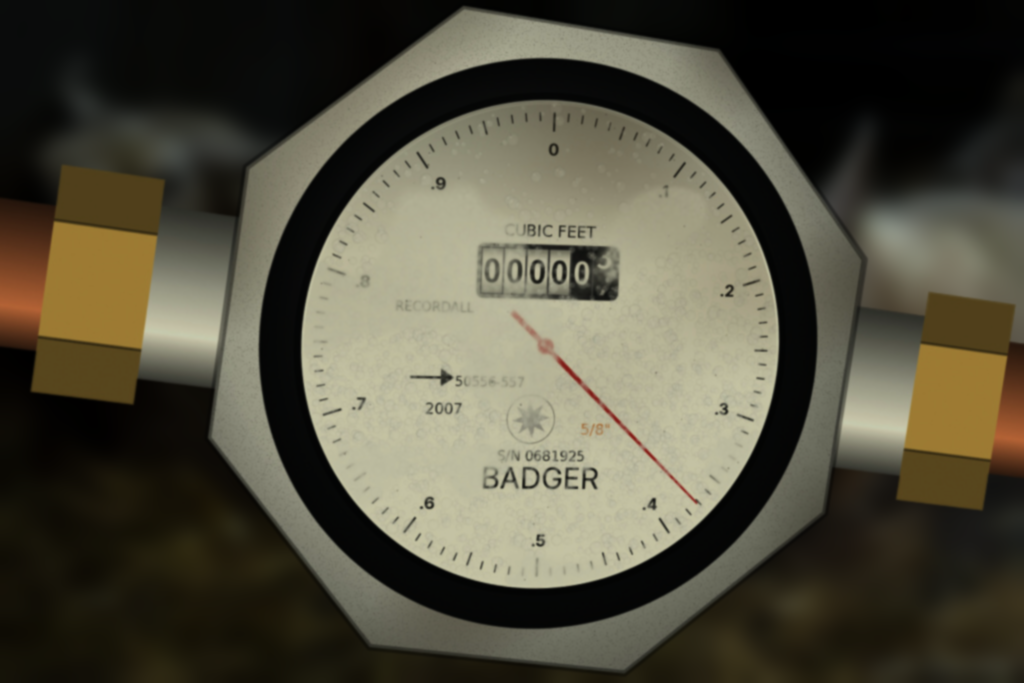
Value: value=3.37 unit=ft³
